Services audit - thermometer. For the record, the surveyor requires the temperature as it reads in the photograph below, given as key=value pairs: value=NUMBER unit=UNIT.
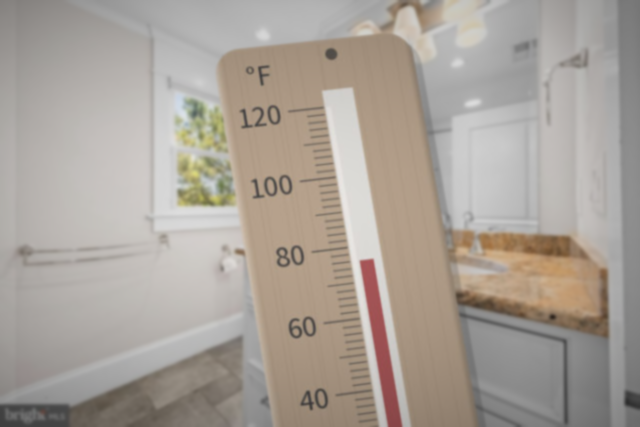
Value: value=76 unit=°F
